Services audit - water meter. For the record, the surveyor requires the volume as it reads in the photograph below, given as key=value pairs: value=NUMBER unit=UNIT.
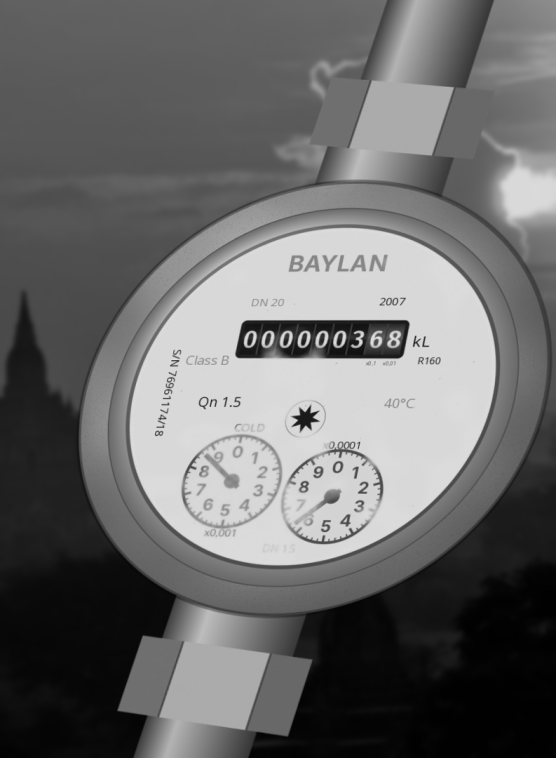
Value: value=3.6886 unit=kL
